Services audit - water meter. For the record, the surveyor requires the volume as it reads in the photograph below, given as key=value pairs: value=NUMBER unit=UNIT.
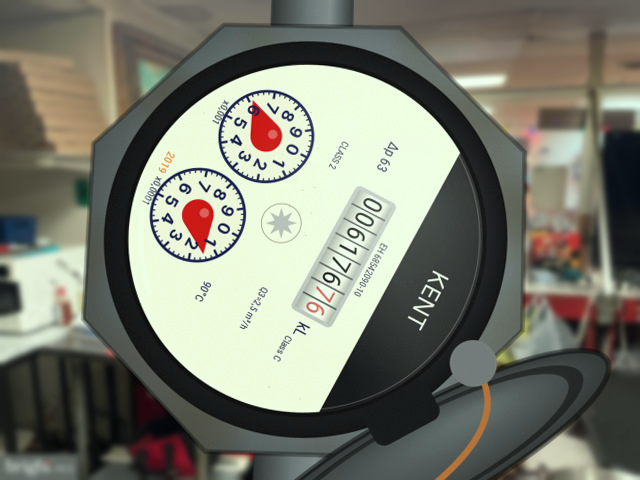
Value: value=6176.7661 unit=kL
